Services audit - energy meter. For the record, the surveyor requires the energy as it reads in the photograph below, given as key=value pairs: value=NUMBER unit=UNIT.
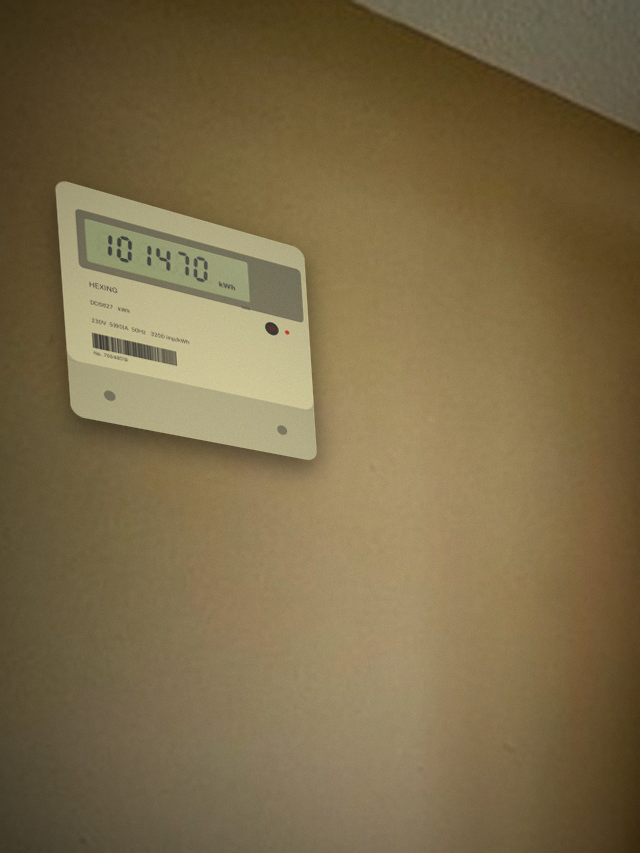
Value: value=101470 unit=kWh
